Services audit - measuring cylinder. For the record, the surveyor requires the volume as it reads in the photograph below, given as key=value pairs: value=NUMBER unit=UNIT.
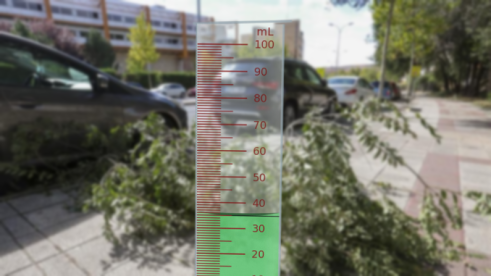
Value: value=35 unit=mL
